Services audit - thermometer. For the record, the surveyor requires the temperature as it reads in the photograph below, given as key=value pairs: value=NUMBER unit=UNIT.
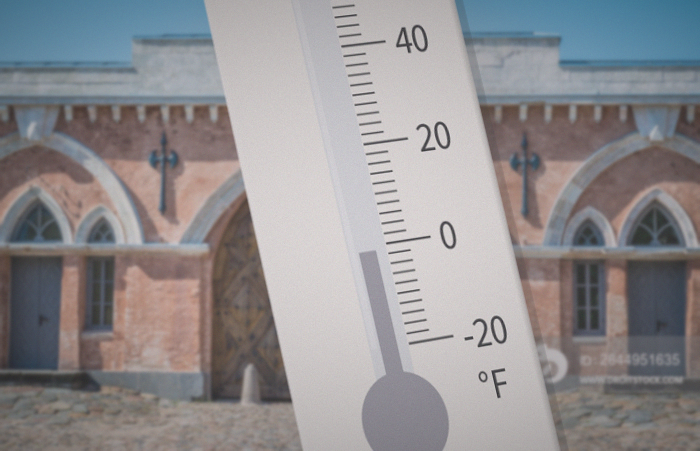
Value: value=-1 unit=°F
